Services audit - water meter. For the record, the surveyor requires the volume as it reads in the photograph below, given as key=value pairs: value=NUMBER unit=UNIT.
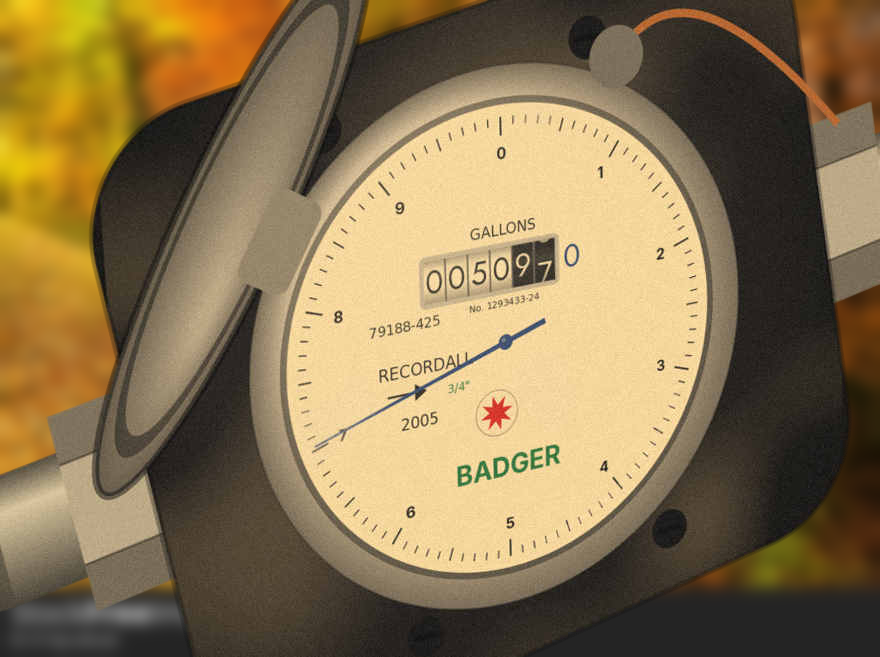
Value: value=50967.0 unit=gal
